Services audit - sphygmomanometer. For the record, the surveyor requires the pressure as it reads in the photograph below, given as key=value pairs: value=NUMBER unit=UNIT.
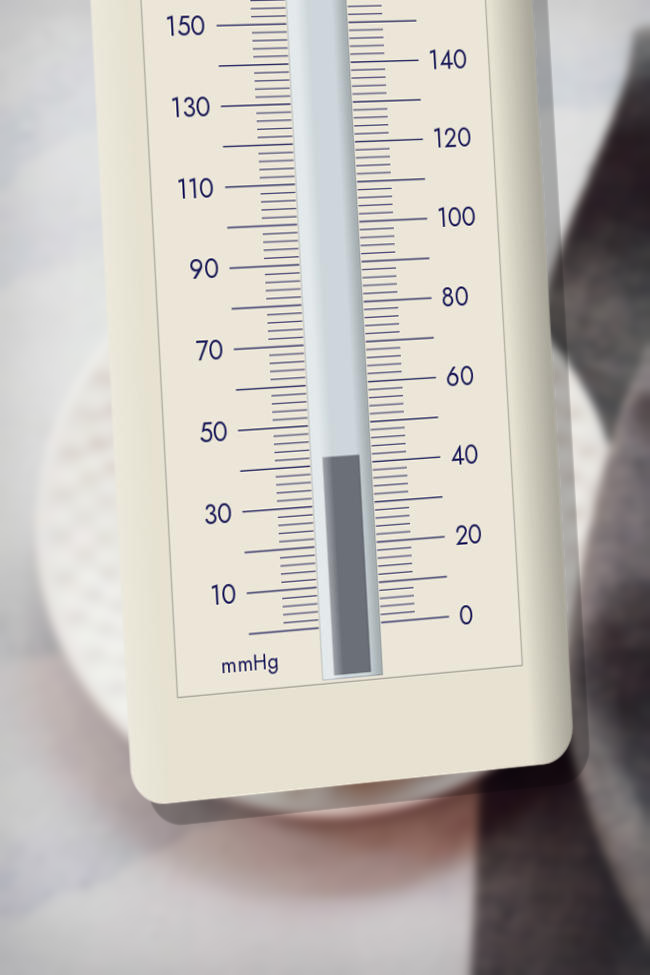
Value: value=42 unit=mmHg
